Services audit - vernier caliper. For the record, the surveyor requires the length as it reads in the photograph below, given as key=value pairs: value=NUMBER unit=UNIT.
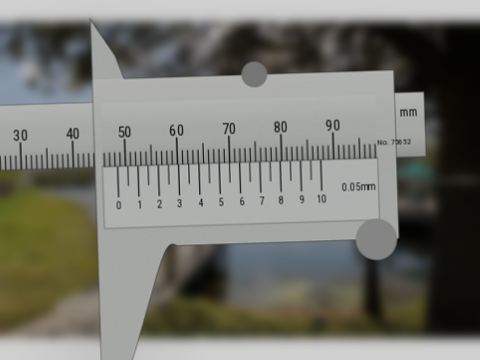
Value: value=48.5 unit=mm
